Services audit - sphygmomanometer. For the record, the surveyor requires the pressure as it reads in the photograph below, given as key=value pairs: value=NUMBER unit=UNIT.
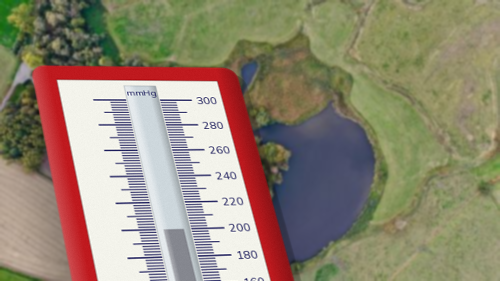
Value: value=200 unit=mmHg
